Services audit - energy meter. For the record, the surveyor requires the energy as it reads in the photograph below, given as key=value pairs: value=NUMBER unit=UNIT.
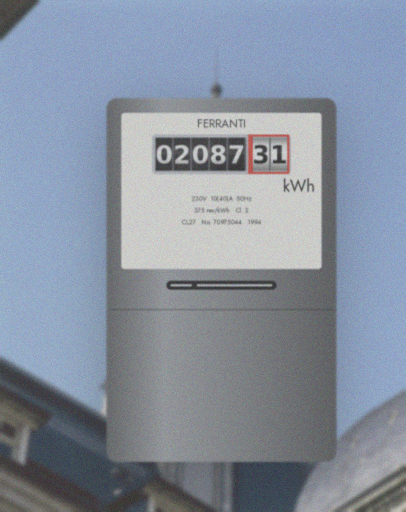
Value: value=2087.31 unit=kWh
